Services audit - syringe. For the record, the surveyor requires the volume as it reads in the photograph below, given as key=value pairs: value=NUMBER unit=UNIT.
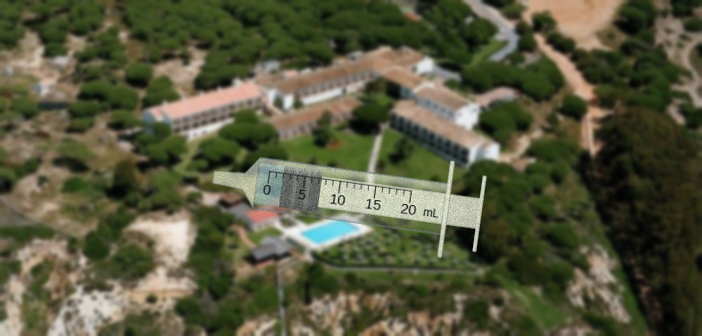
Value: value=2 unit=mL
